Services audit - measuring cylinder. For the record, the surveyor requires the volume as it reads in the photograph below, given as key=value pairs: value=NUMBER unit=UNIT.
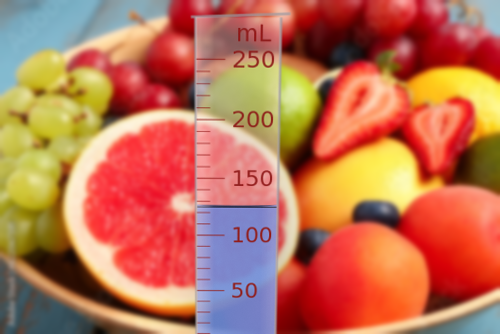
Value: value=125 unit=mL
